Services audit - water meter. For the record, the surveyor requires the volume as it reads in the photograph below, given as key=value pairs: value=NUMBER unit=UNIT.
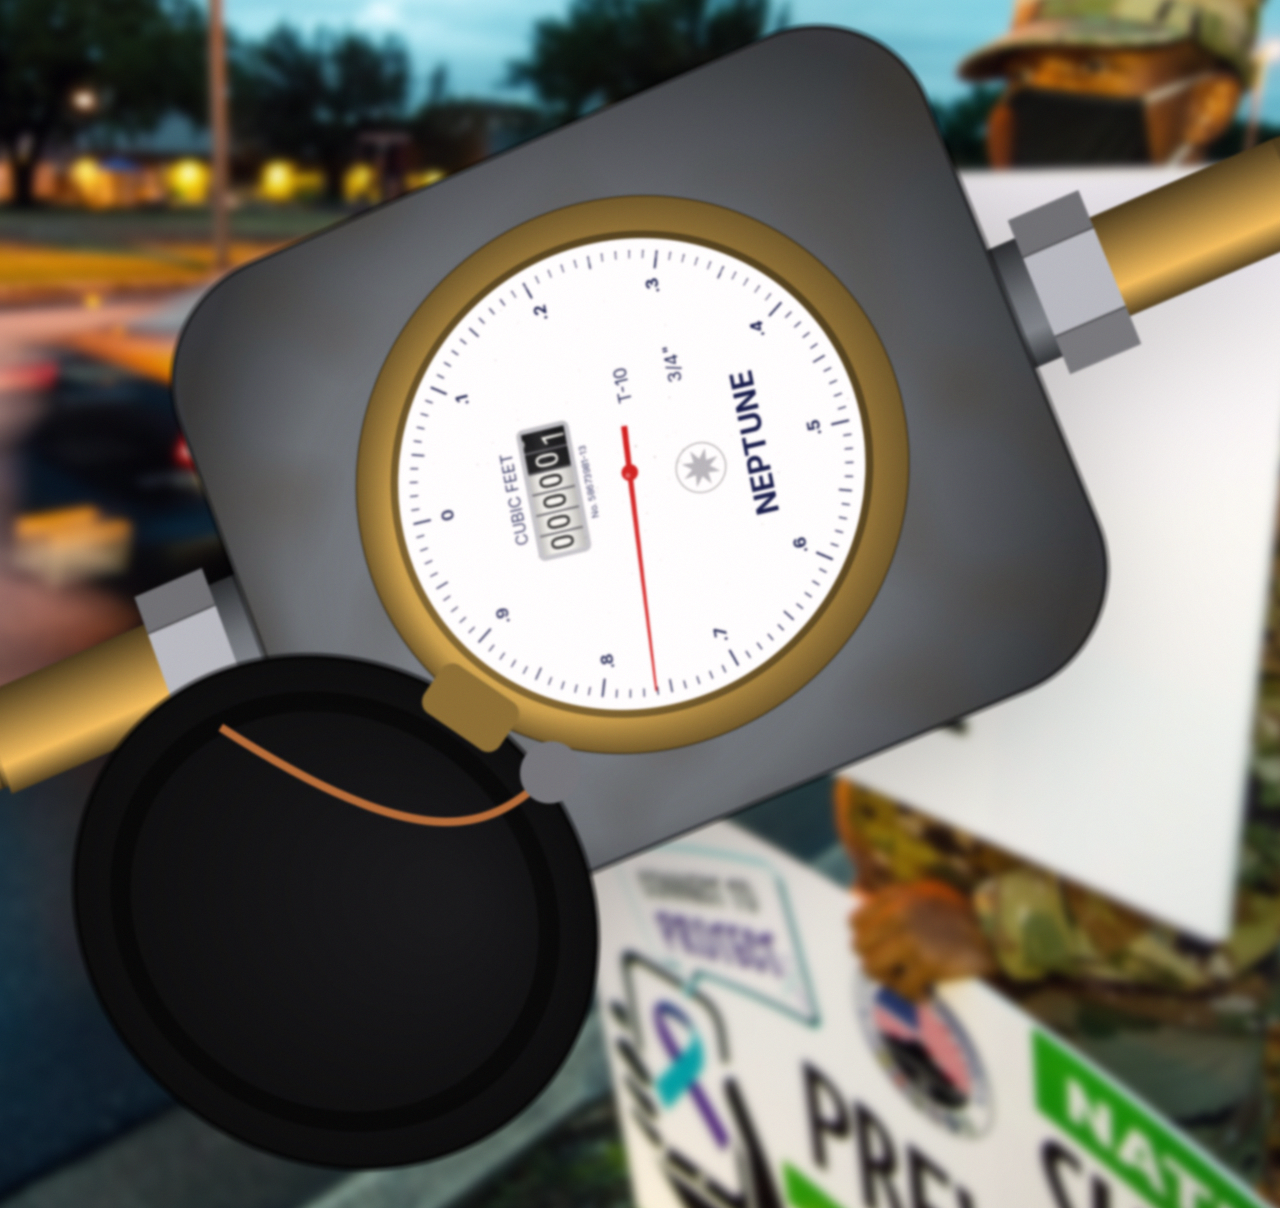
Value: value=0.76 unit=ft³
